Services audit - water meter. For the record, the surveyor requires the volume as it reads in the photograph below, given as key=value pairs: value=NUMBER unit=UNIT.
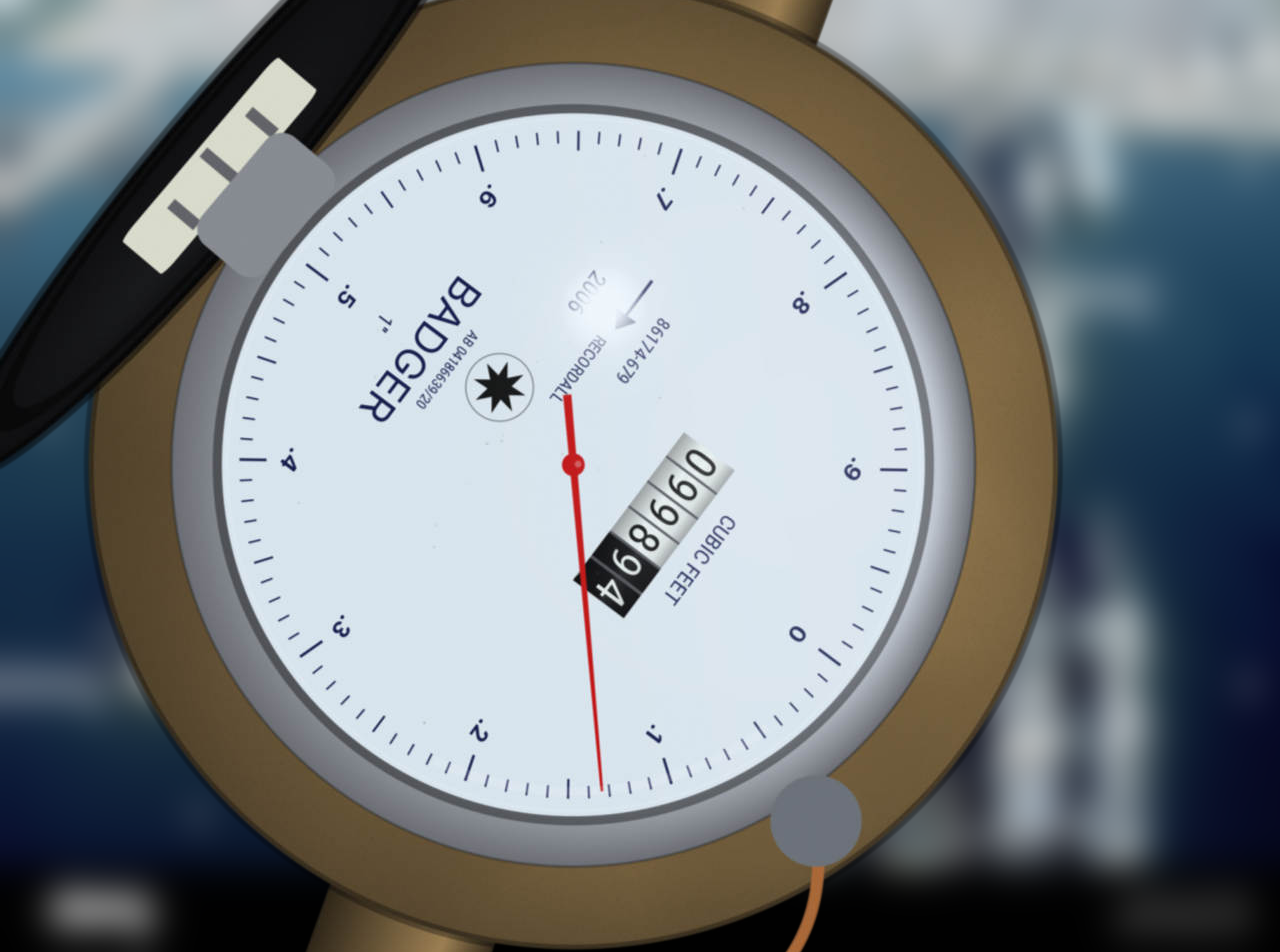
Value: value=99894.13 unit=ft³
